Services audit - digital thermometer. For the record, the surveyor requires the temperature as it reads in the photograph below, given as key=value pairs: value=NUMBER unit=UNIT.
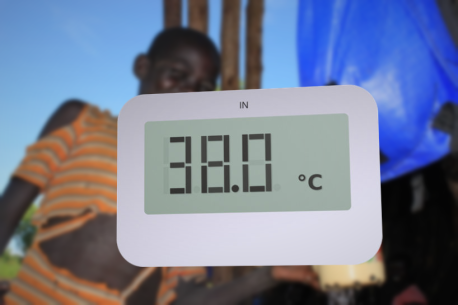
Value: value=38.0 unit=°C
